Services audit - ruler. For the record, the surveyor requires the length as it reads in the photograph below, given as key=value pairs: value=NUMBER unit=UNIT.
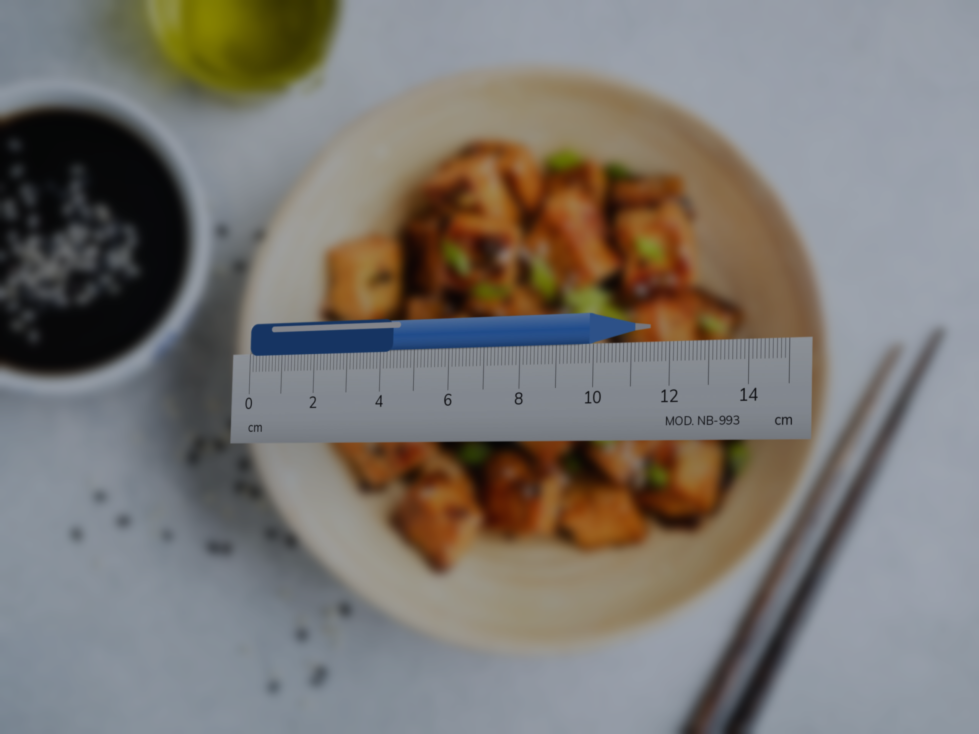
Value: value=11.5 unit=cm
